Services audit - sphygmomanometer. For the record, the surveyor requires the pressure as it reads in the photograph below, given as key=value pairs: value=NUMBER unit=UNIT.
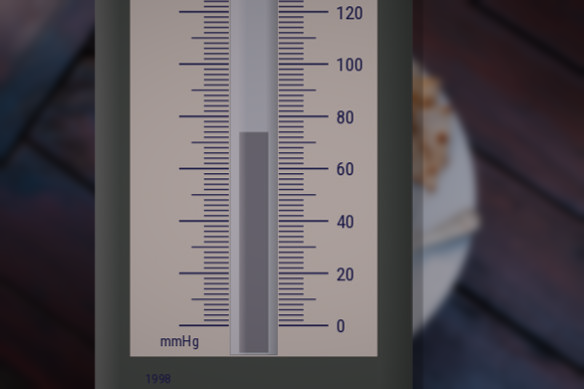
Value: value=74 unit=mmHg
